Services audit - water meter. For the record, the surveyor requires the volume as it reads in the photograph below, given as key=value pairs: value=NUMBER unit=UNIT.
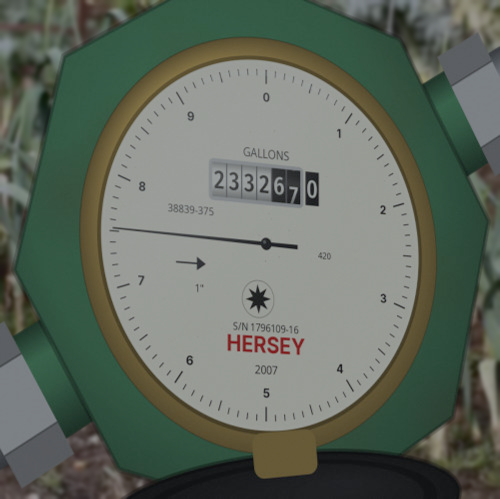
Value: value=2332667.5 unit=gal
